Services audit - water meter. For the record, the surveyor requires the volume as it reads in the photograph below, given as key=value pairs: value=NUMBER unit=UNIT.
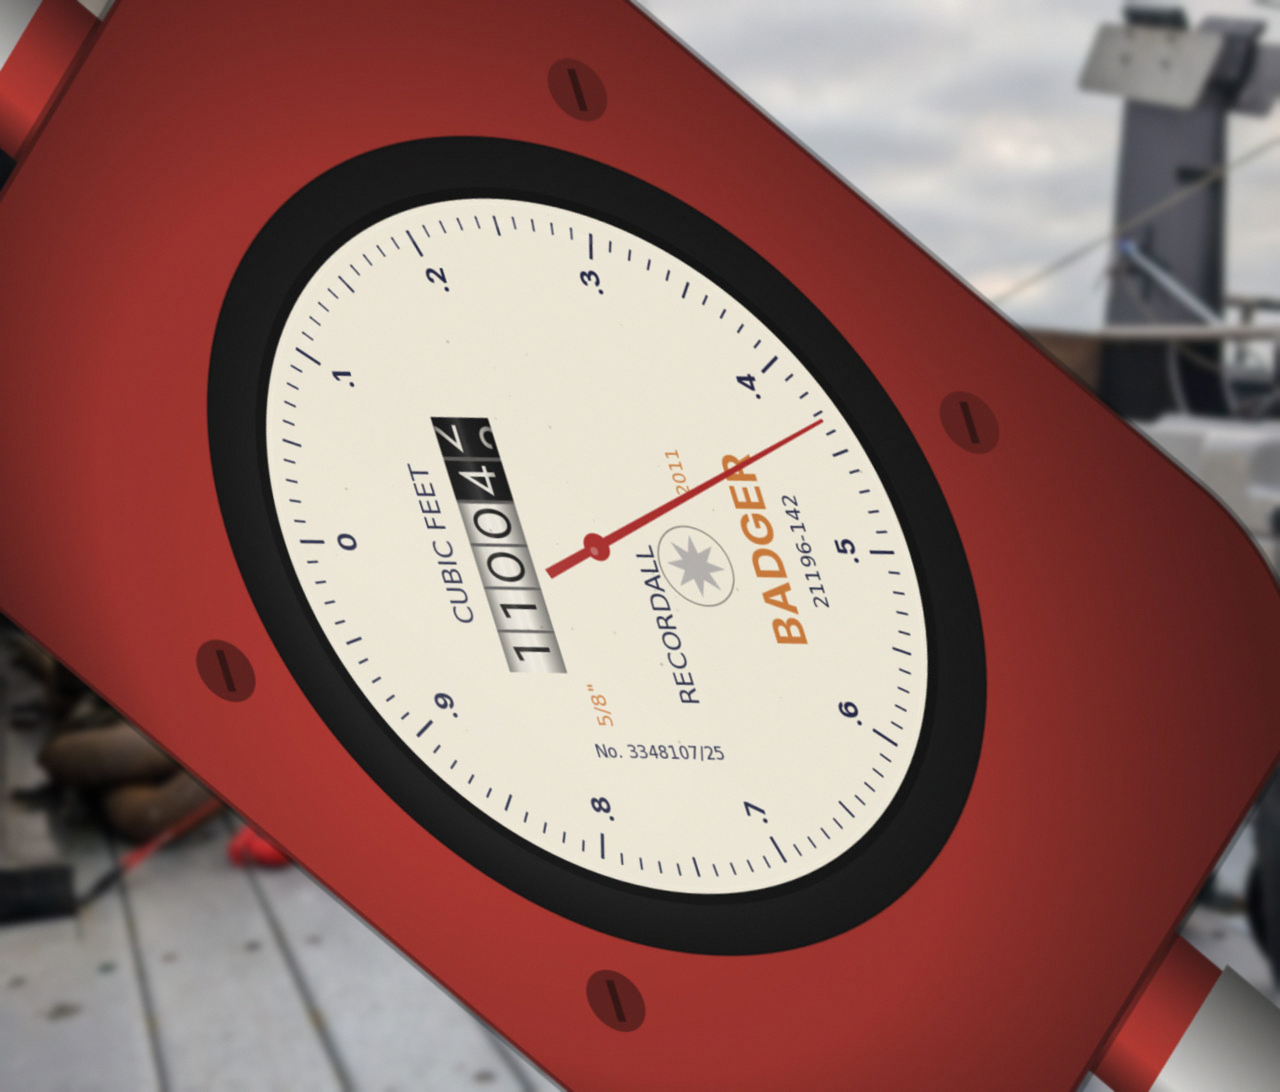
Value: value=110042.43 unit=ft³
